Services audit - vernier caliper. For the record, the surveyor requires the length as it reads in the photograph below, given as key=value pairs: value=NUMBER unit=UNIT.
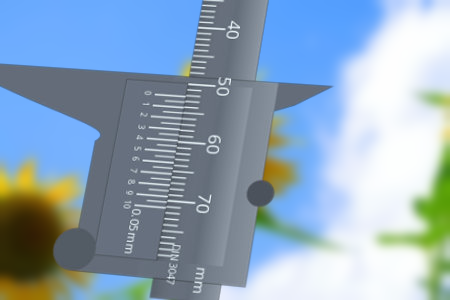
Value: value=52.2 unit=mm
